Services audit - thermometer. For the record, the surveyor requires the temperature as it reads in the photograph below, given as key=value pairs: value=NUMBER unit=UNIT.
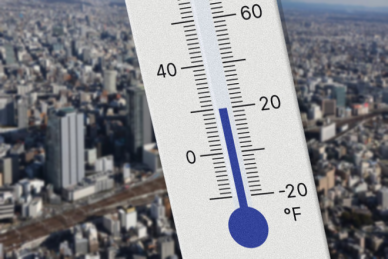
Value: value=20 unit=°F
